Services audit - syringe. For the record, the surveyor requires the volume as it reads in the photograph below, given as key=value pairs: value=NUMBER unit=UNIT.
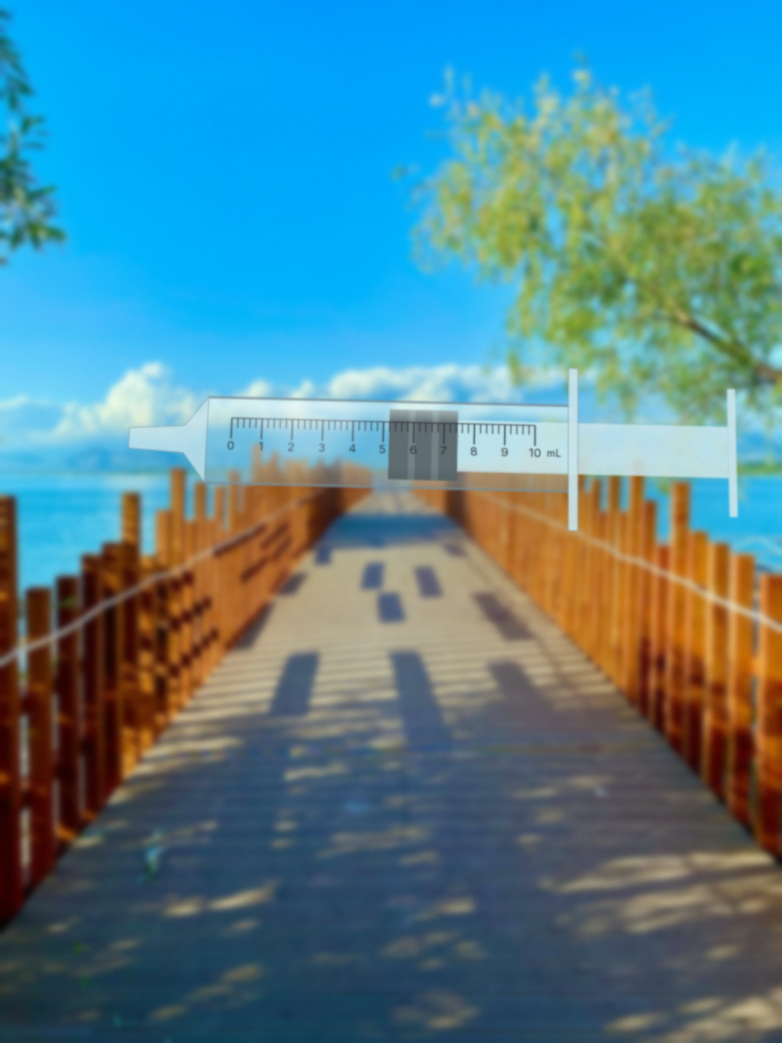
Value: value=5.2 unit=mL
